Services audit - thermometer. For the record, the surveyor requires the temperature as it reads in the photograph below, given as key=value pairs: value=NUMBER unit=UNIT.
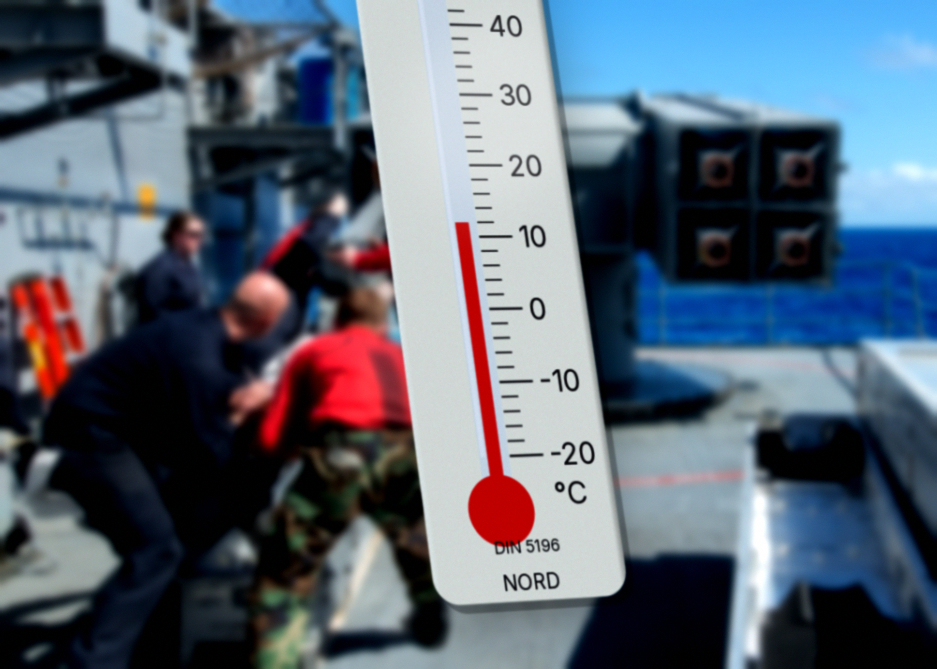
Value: value=12 unit=°C
